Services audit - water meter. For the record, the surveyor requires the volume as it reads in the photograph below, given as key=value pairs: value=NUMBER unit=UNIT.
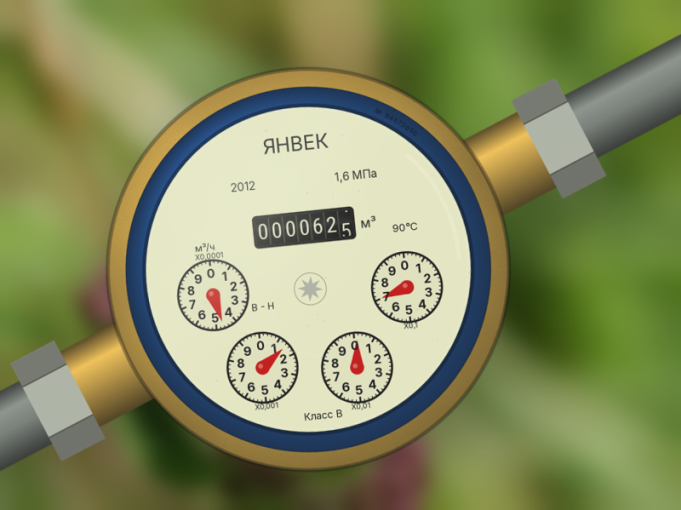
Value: value=624.7014 unit=m³
